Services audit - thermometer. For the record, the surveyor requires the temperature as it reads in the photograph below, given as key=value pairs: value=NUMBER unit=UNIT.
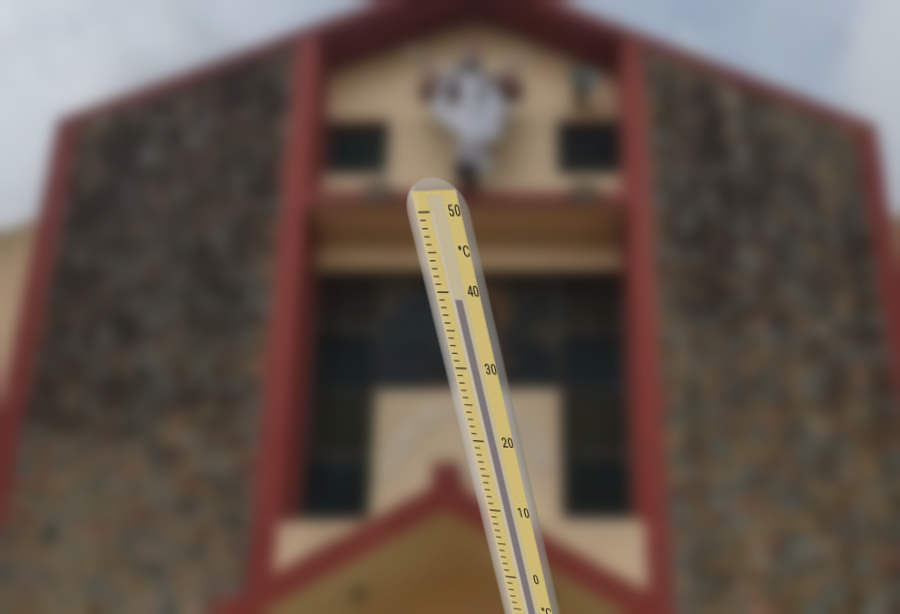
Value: value=39 unit=°C
